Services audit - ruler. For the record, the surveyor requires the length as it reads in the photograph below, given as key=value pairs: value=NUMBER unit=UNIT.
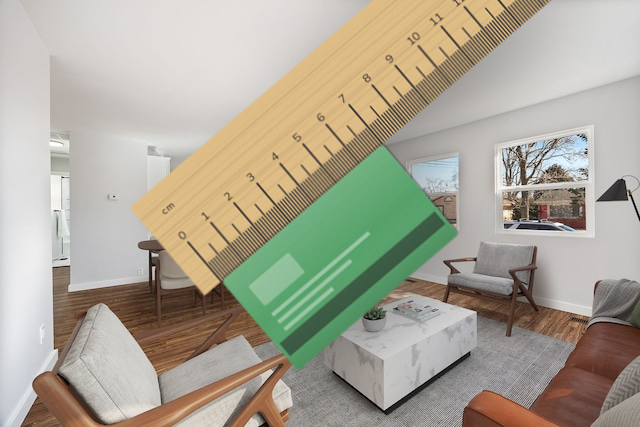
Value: value=7 unit=cm
